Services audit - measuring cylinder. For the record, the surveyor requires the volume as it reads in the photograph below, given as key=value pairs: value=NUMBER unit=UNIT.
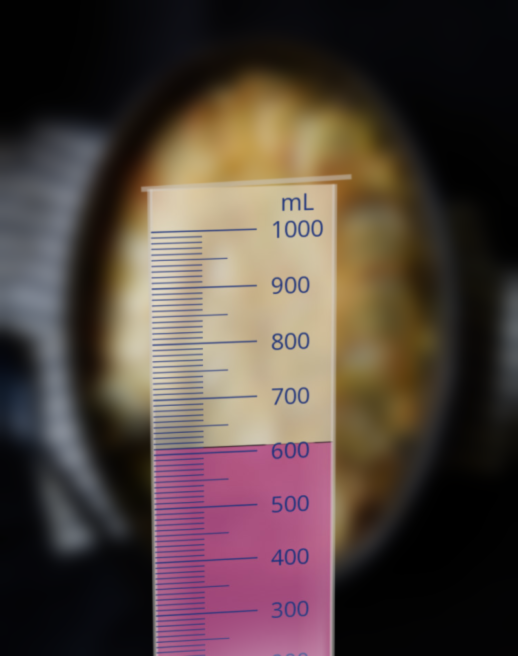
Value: value=610 unit=mL
